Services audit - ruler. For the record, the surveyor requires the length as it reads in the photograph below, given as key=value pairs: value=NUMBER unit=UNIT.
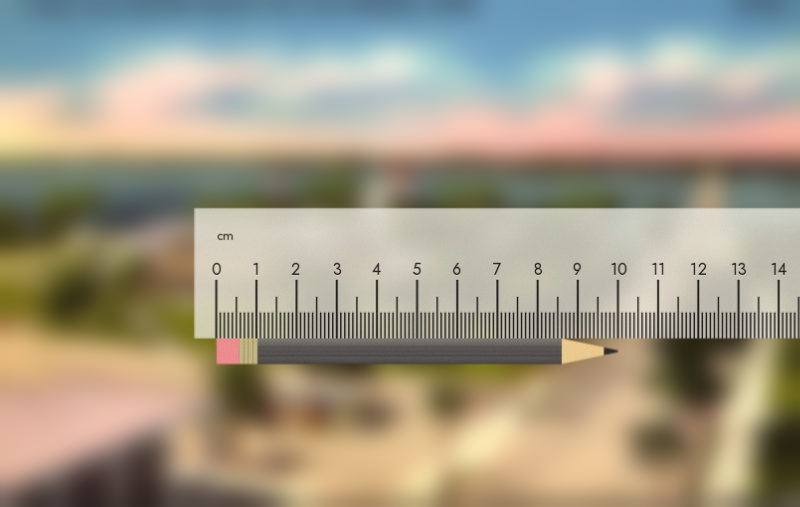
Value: value=10 unit=cm
